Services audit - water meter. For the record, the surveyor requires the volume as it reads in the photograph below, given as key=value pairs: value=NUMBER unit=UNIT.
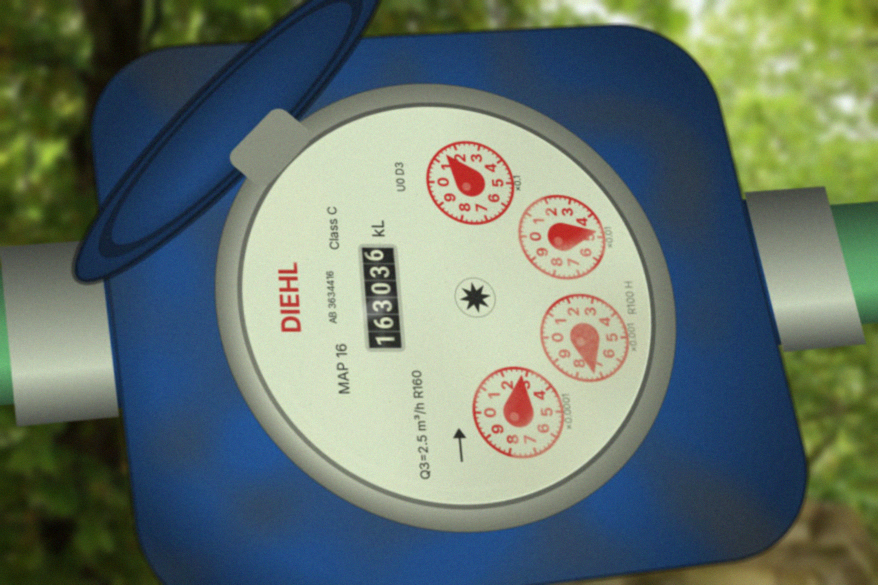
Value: value=163036.1472 unit=kL
